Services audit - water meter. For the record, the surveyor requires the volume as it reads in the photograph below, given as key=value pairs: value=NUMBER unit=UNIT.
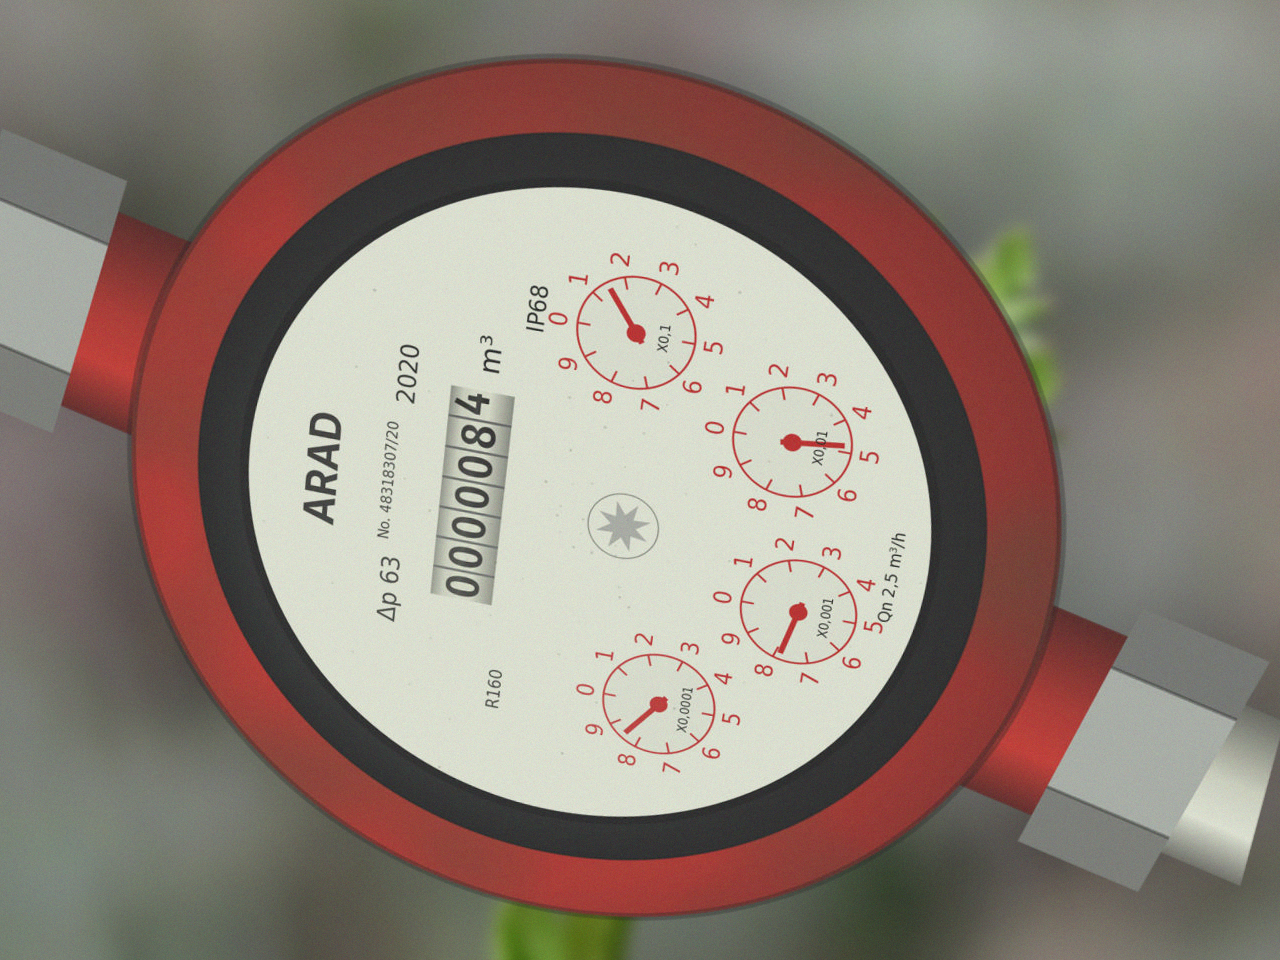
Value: value=84.1478 unit=m³
